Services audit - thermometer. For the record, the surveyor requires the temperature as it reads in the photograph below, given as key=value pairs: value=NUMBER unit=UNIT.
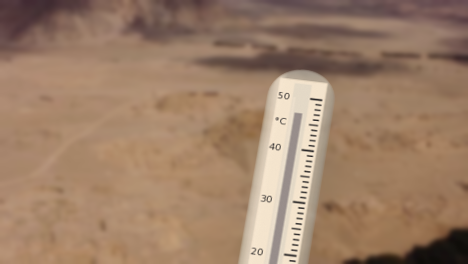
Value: value=47 unit=°C
